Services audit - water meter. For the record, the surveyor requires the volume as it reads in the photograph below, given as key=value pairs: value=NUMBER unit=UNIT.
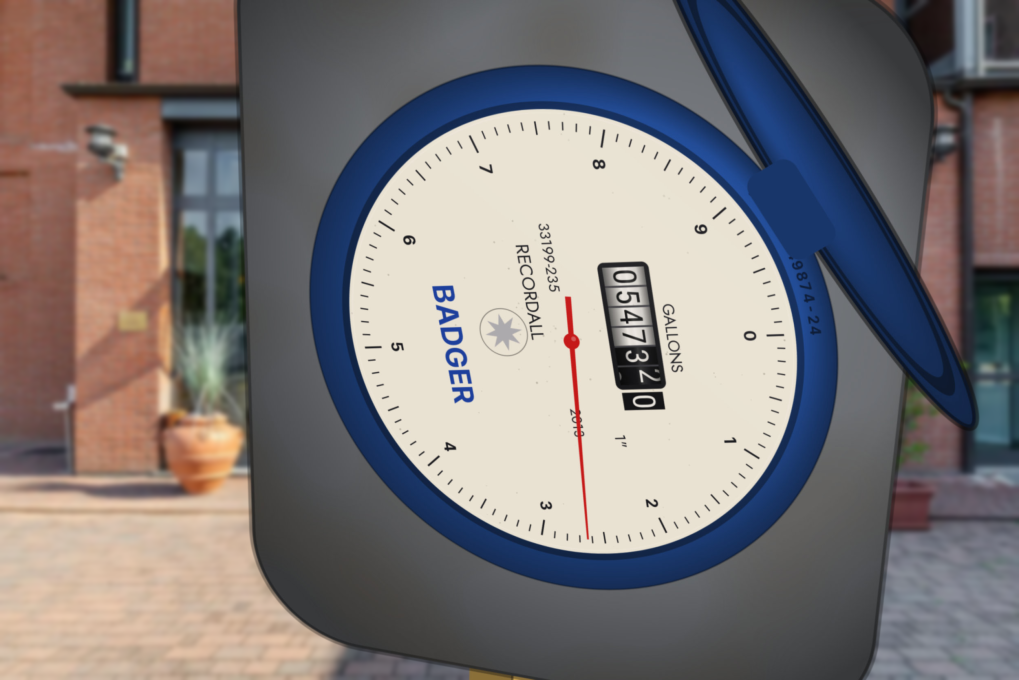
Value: value=547322.6 unit=gal
